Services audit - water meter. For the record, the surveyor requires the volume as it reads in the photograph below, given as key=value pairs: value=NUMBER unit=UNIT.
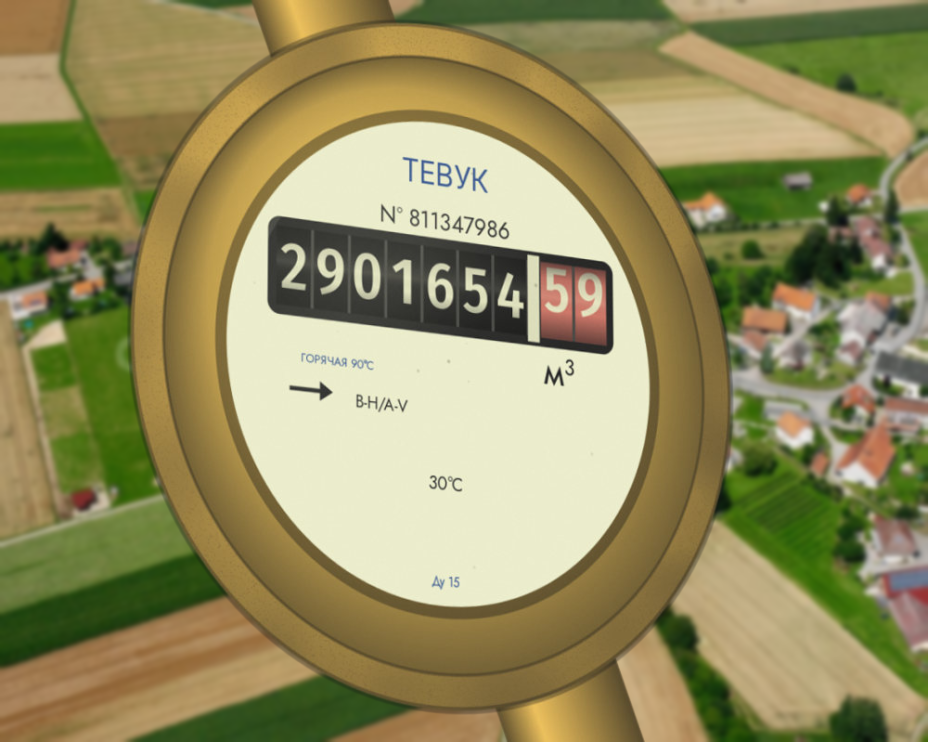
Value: value=2901654.59 unit=m³
